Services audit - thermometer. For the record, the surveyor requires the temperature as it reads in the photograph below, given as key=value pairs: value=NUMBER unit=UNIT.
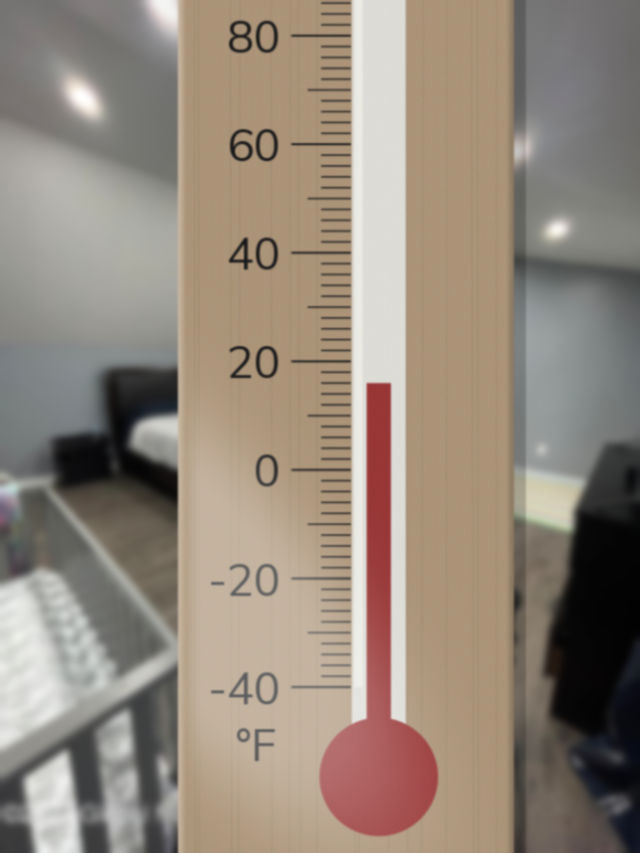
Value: value=16 unit=°F
